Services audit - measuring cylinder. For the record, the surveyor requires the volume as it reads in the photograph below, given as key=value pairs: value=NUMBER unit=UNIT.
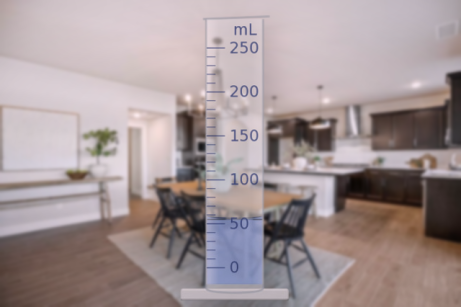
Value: value=55 unit=mL
